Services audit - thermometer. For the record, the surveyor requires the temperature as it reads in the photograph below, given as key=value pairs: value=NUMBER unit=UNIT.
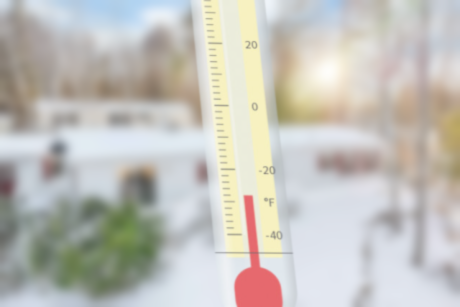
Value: value=-28 unit=°F
